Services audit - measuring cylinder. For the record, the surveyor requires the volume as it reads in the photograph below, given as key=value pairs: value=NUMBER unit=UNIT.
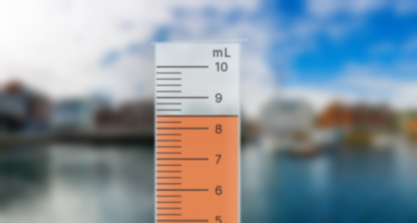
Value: value=8.4 unit=mL
